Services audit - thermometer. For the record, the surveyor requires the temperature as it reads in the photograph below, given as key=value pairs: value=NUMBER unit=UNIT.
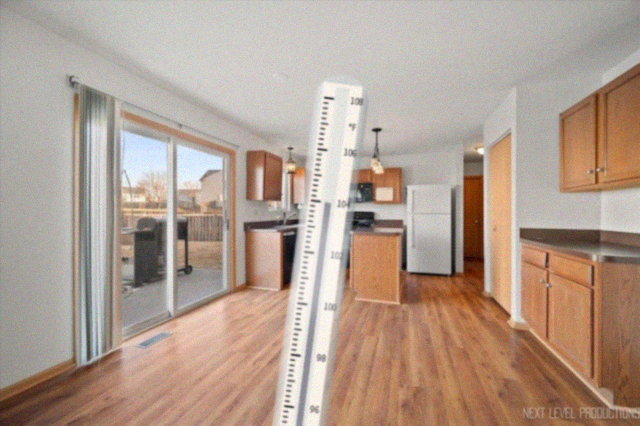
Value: value=104 unit=°F
